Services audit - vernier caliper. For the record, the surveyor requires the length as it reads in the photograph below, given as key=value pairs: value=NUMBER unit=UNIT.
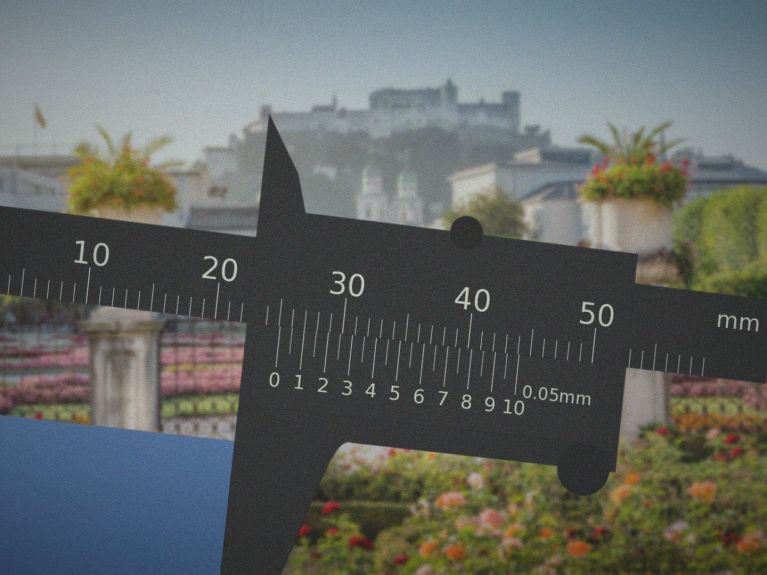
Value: value=25.1 unit=mm
